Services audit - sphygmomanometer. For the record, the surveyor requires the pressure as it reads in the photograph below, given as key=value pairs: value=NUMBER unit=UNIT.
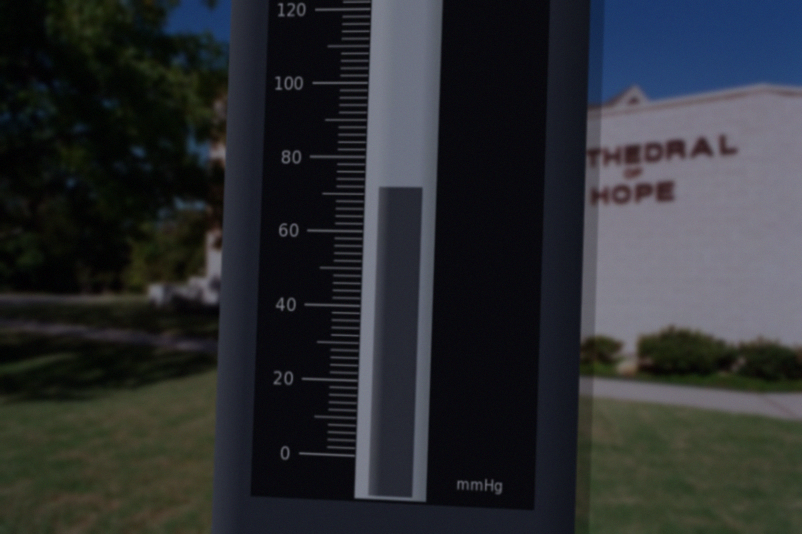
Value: value=72 unit=mmHg
